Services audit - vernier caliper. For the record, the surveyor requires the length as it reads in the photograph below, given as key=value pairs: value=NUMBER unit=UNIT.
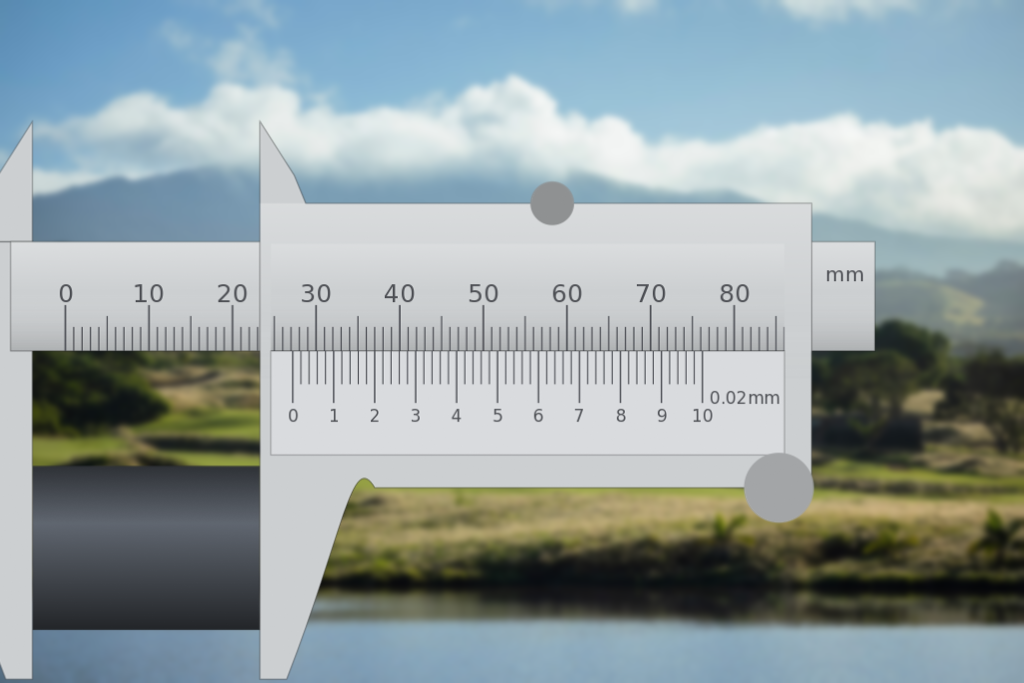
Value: value=27.2 unit=mm
